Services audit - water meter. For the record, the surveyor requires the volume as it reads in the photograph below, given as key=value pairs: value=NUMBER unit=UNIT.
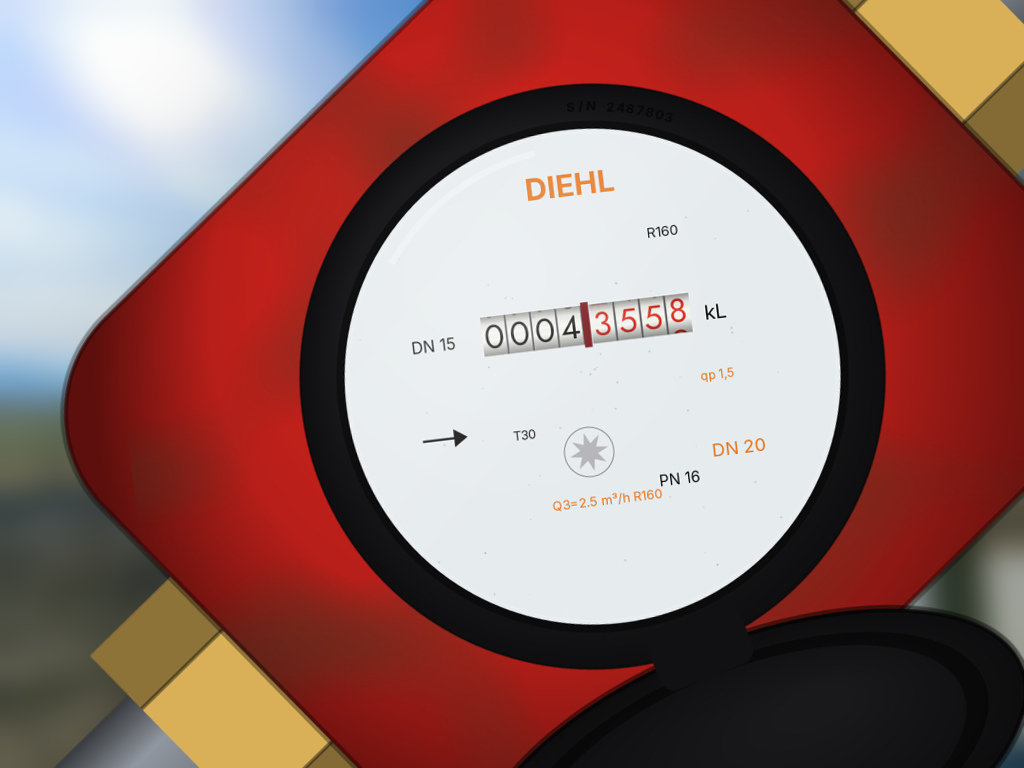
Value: value=4.3558 unit=kL
